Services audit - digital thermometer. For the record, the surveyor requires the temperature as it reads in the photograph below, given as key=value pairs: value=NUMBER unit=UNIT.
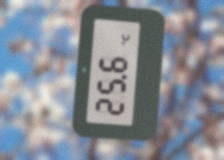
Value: value=25.6 unit=°C
